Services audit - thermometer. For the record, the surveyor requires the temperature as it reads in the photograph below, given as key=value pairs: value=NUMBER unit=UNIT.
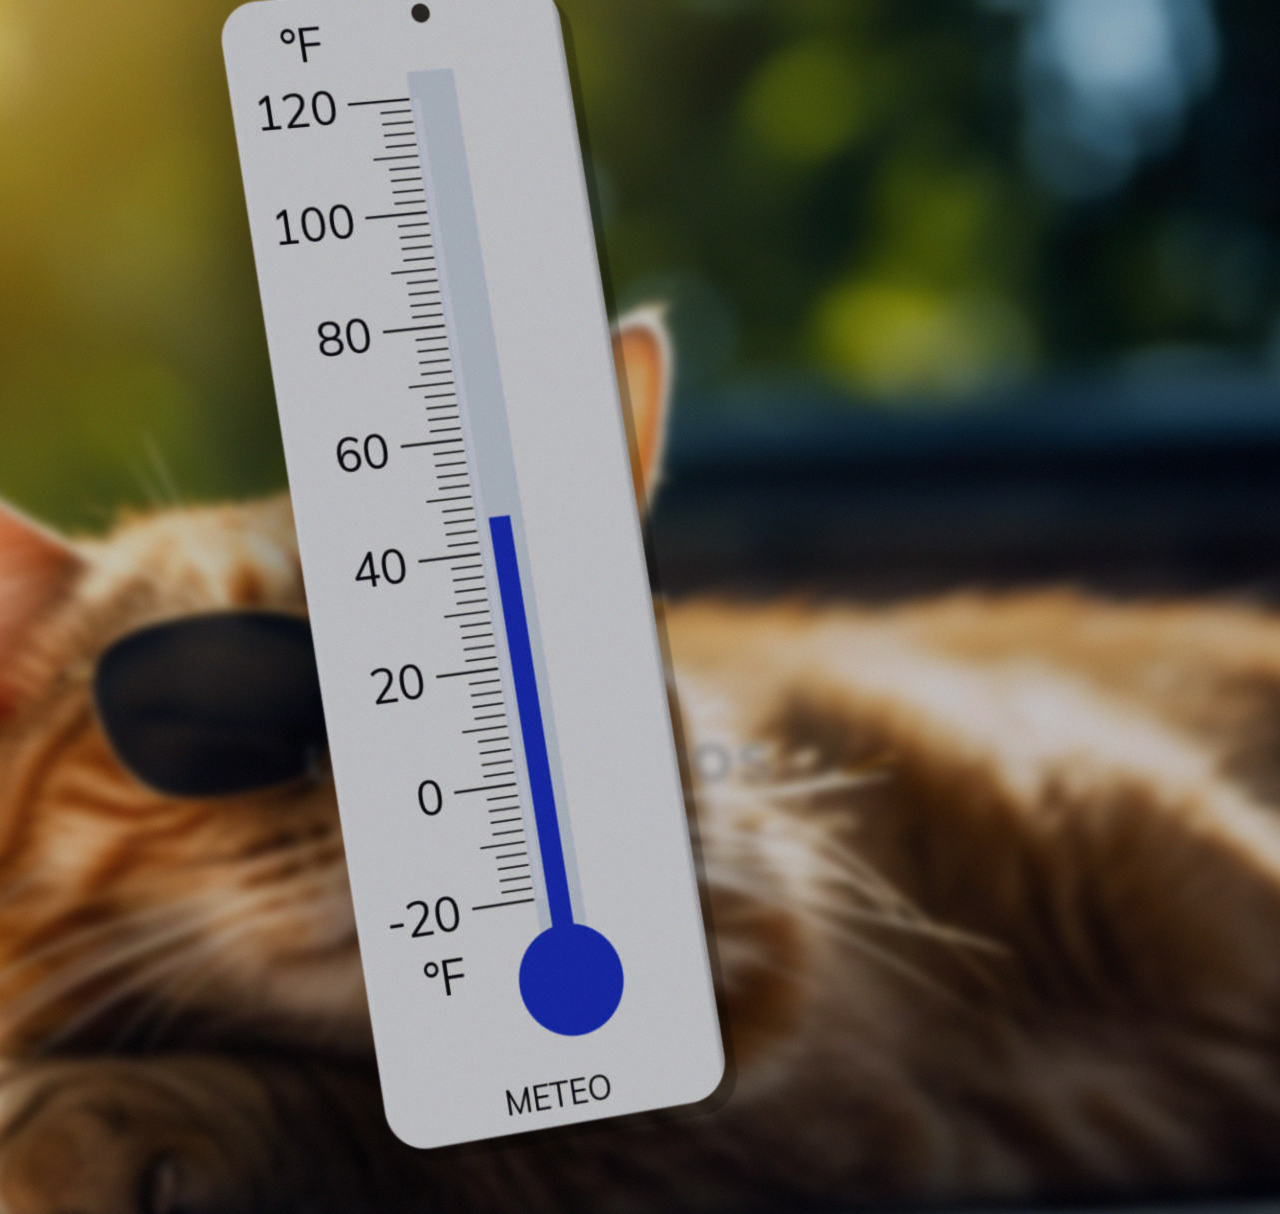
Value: value=46 unit=°F
